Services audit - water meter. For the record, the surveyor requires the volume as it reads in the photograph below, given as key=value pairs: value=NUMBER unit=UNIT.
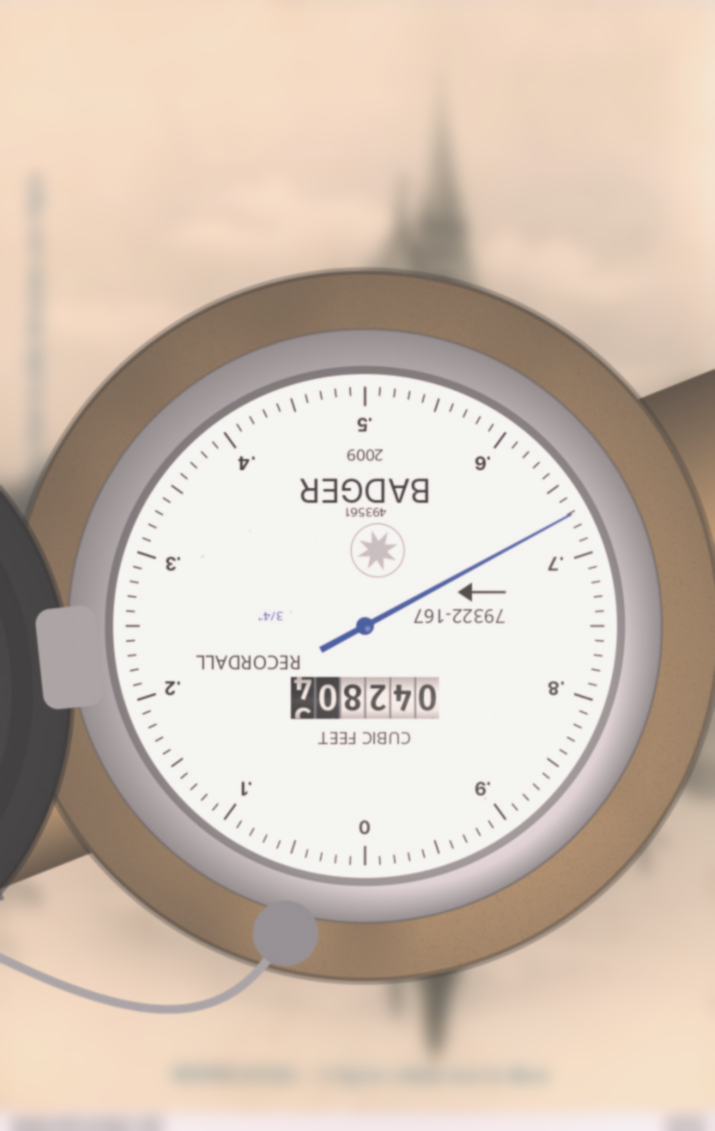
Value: value=42803.67 unit=ft³
